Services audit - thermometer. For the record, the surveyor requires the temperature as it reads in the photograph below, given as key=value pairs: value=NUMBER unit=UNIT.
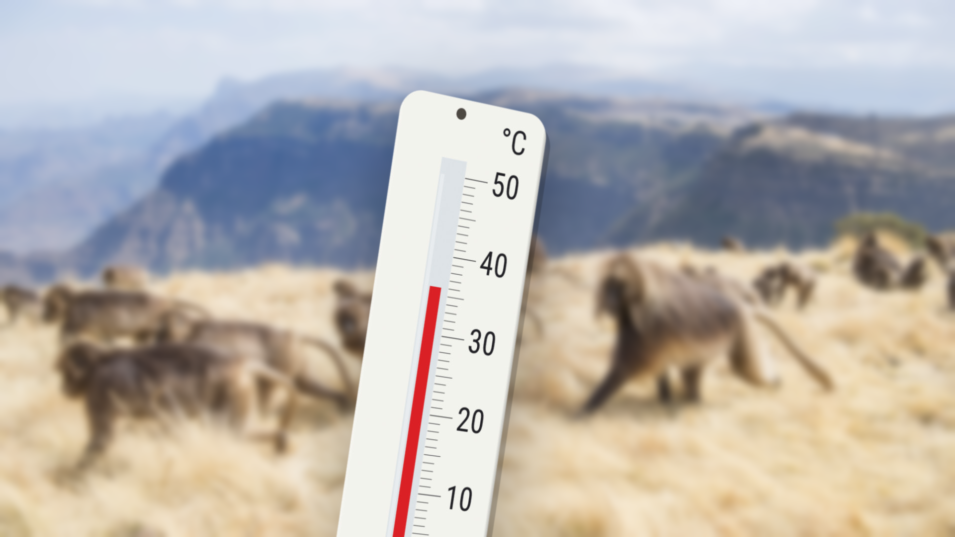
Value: value=36 unit=°C
